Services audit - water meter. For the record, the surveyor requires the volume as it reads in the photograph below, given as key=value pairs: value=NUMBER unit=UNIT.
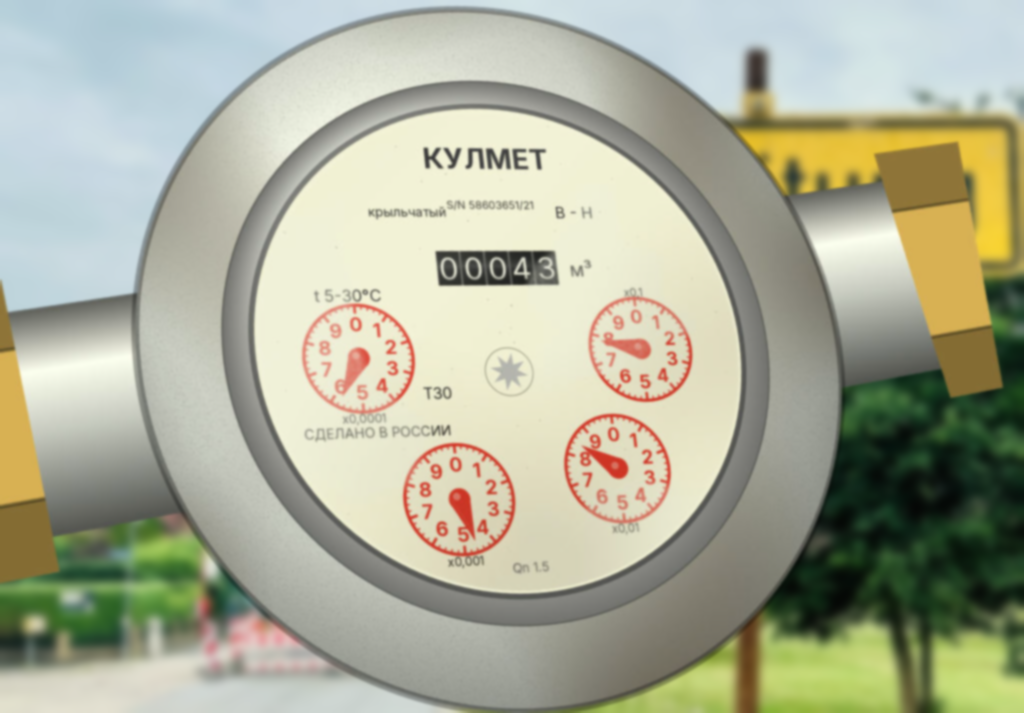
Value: value=43.7845 unit=m³
